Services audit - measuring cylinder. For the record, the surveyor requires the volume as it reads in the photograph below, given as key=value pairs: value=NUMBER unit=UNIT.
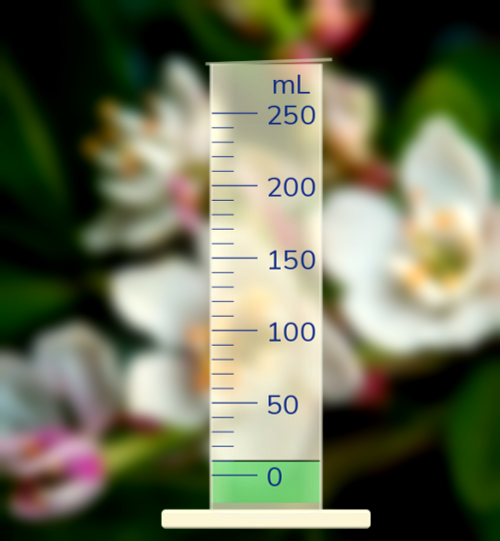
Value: value=10 unit=mL
